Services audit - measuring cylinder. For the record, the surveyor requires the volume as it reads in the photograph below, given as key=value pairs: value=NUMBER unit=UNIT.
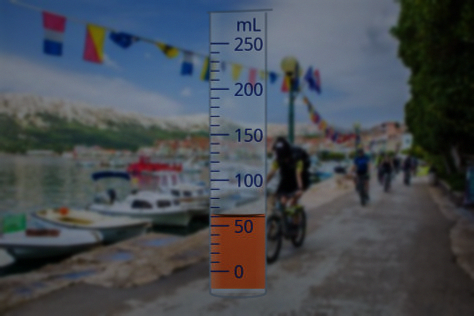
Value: value=60 unit=mL
